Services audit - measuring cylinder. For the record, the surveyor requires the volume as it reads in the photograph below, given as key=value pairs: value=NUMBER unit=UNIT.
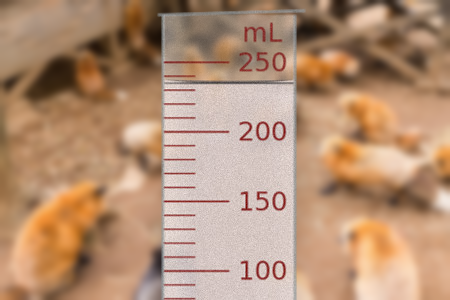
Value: value=235 unit=mL
